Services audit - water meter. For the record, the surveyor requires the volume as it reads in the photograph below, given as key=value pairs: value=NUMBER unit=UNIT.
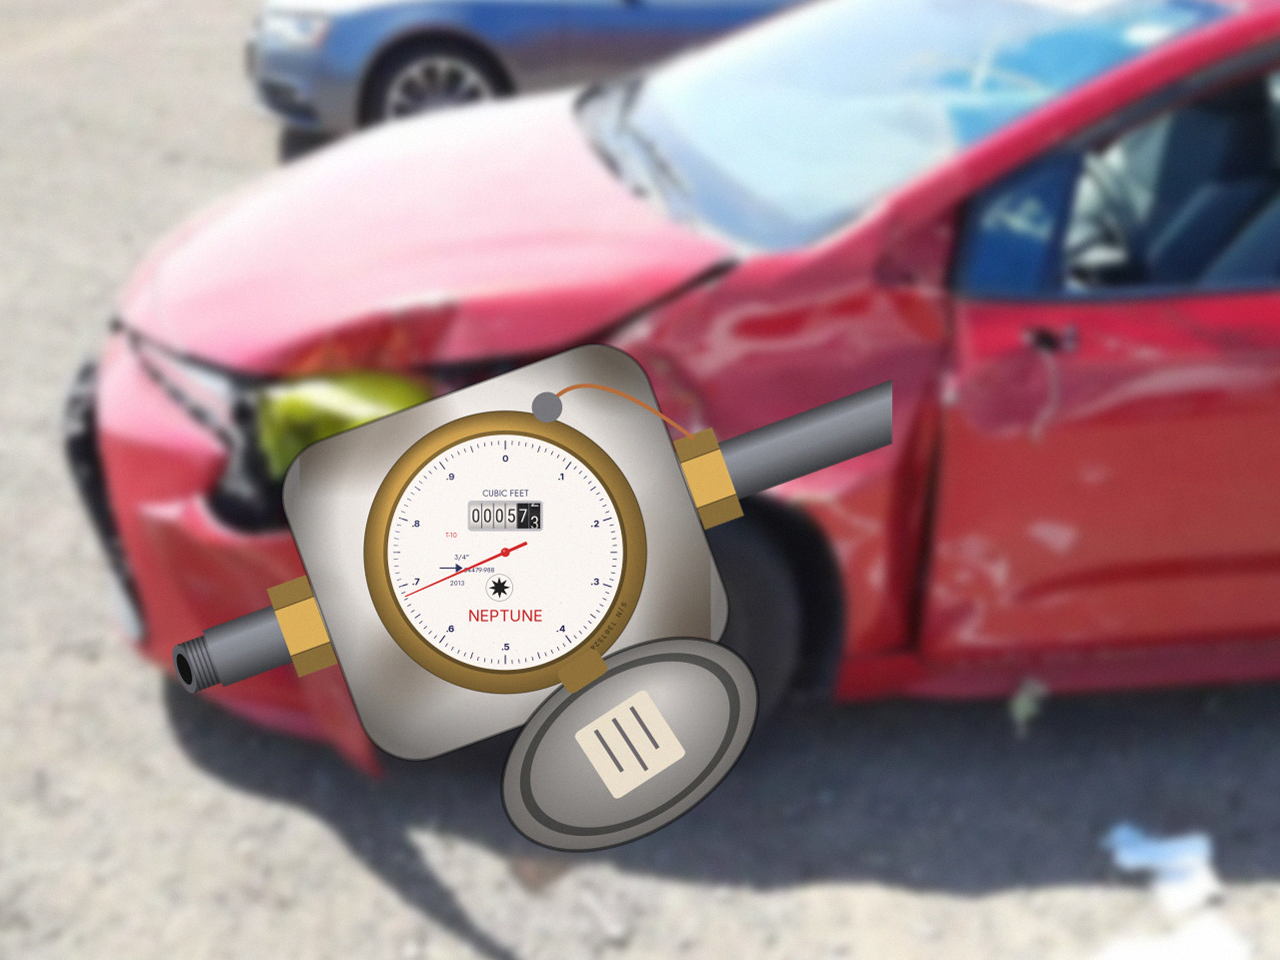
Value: value=572.68 unit=ft³
